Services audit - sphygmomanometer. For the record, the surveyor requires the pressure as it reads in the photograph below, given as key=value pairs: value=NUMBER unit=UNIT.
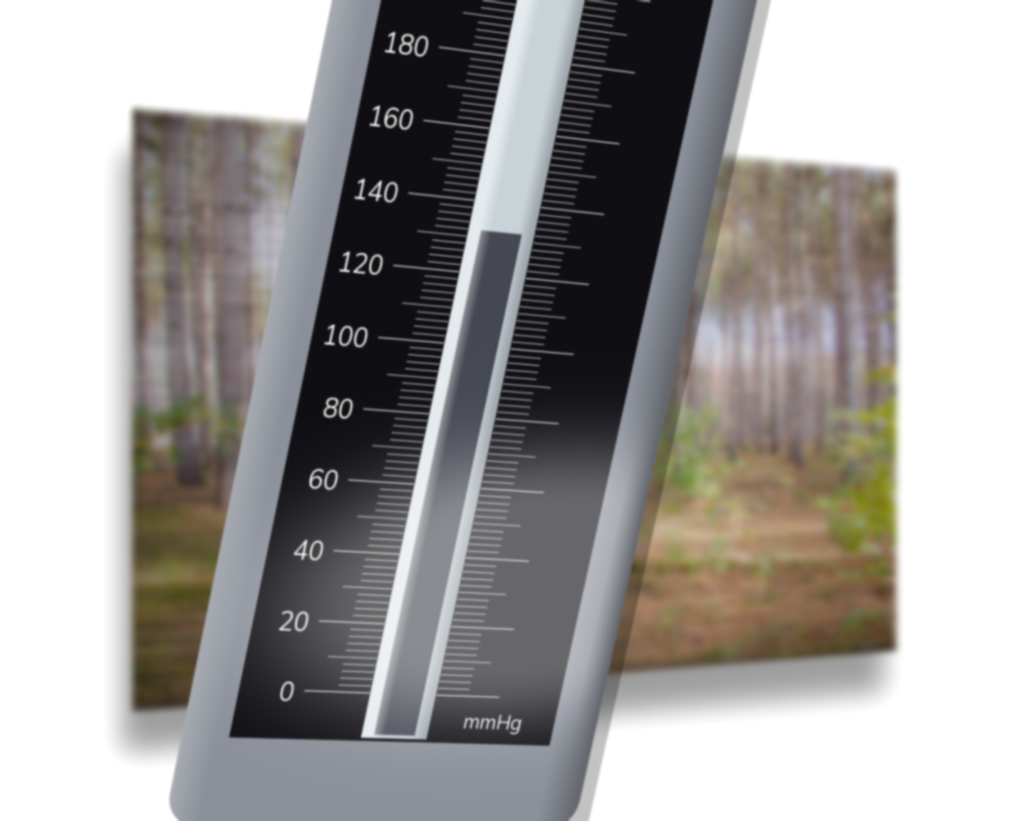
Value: value=132 unit=mmHg
